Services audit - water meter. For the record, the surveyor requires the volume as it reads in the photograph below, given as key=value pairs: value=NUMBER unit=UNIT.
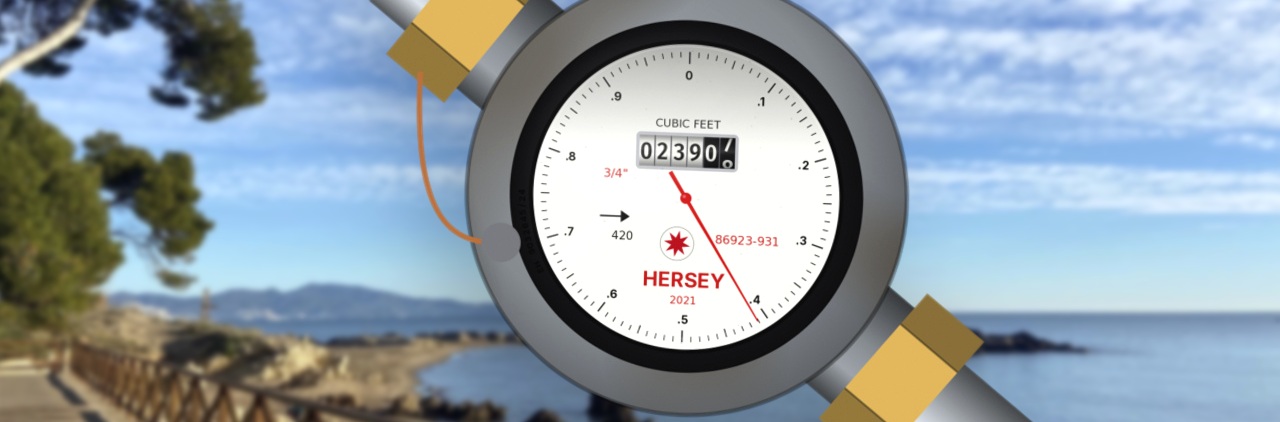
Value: value=23907.41 unit=ft³
